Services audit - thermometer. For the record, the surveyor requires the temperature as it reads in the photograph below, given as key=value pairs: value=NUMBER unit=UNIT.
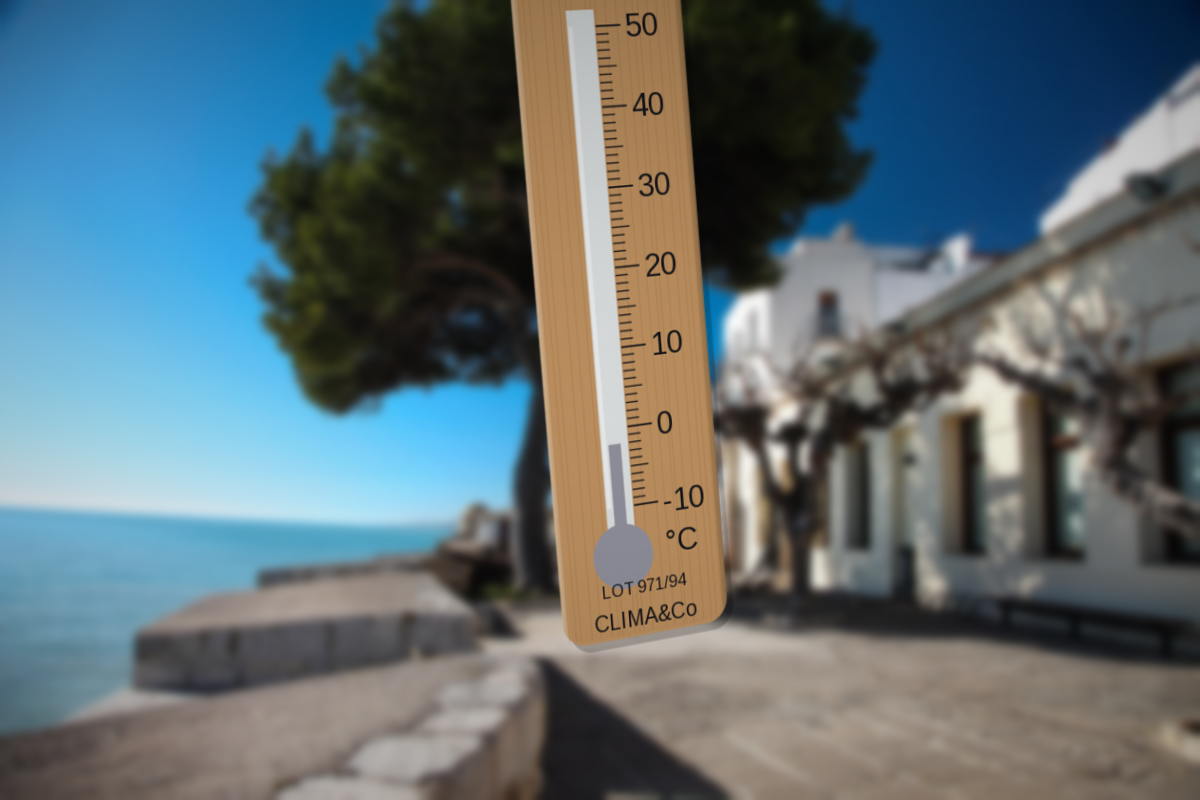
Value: value=-2 unit=°C
